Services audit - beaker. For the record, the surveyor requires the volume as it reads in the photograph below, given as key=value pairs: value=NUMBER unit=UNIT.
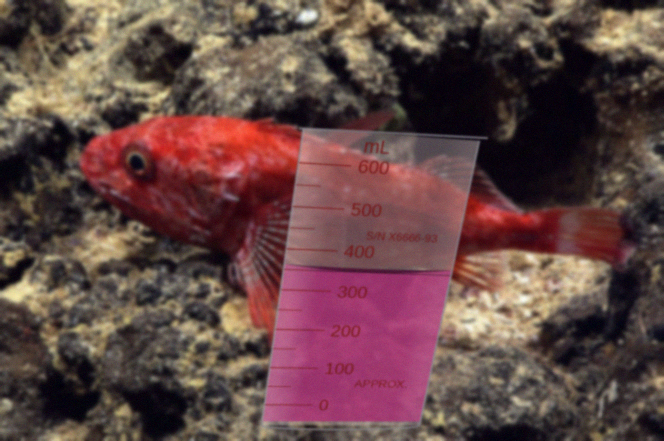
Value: value=350 unit=mL
